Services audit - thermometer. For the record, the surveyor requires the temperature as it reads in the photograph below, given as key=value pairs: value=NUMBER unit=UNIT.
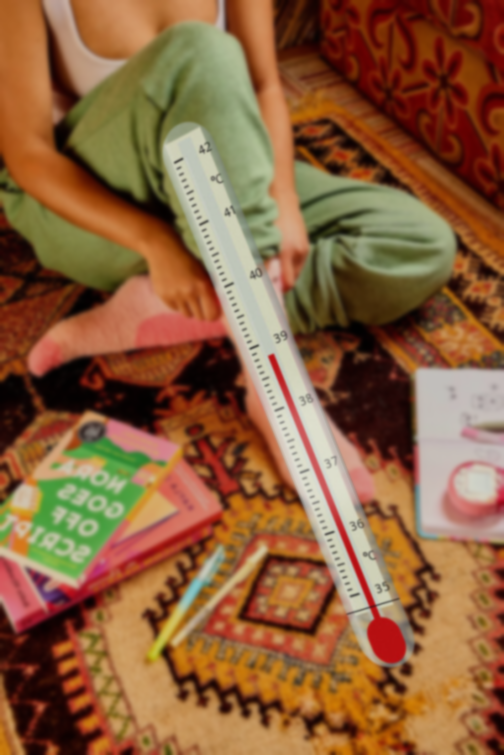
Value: value=38.8 unit=°C
